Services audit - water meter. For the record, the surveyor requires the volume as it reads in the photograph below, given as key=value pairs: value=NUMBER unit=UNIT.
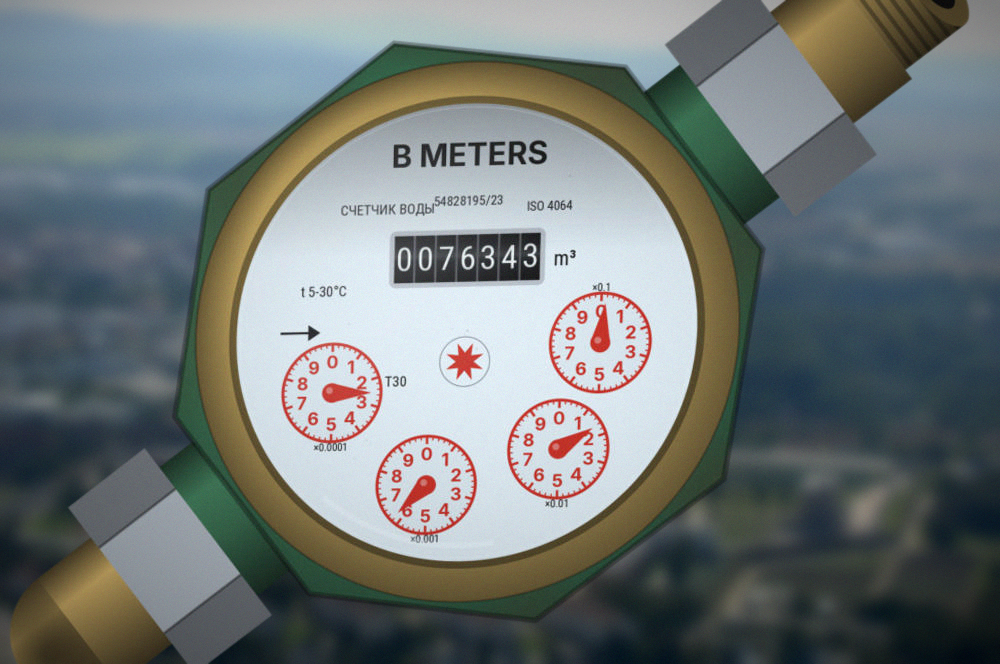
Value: value=76343.0162 unit=m³
